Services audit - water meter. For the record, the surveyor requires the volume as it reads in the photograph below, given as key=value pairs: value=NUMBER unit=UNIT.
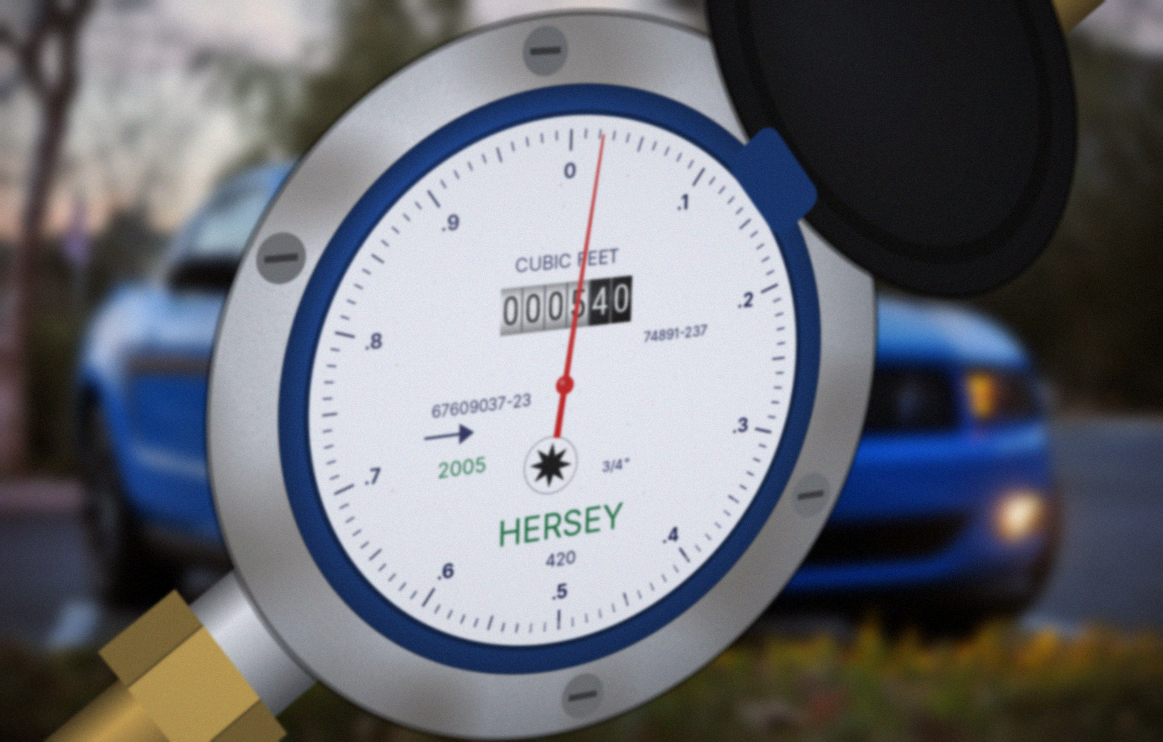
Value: value=540.02 unit=ft³
